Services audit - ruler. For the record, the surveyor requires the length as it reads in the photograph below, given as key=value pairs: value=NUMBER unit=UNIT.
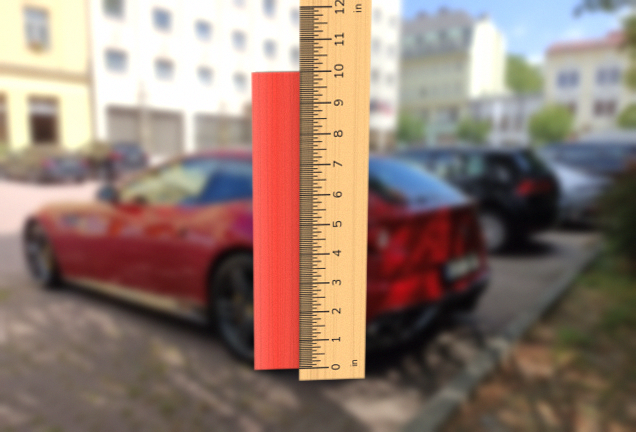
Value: value=10 unit=in
